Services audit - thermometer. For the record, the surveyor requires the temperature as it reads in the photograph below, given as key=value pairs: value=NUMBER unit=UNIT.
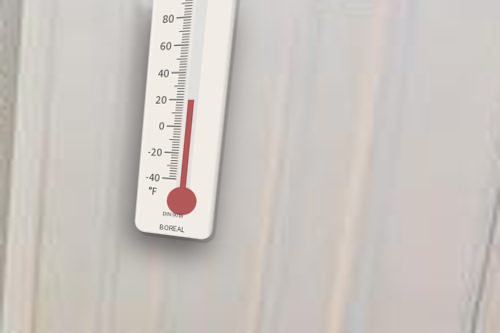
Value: value=20 unit=°F
